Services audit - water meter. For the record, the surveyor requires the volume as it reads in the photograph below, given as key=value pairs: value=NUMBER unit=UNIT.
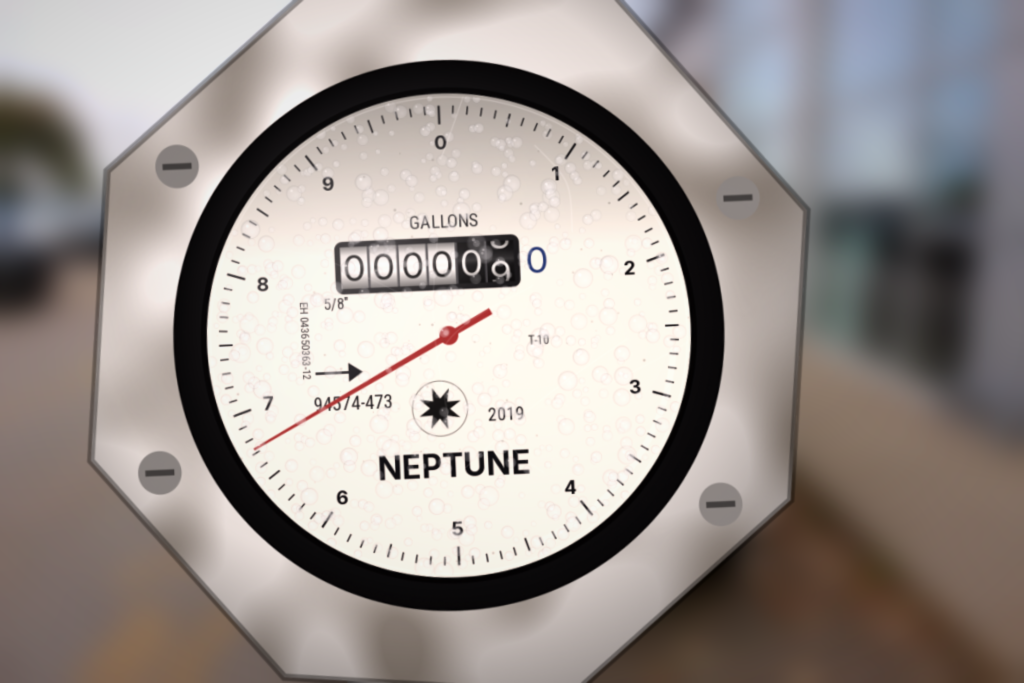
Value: value=86.7 unit=gal
